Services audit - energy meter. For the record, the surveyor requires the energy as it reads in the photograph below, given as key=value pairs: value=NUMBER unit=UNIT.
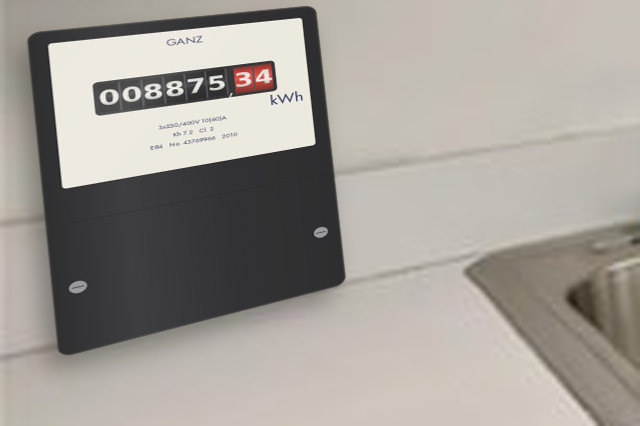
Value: value=8875.34 unit=kWh
